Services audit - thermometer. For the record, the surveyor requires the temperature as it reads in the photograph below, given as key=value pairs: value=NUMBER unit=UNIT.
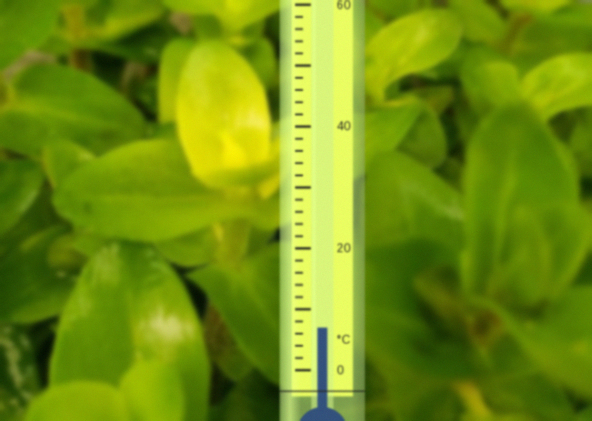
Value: value=7 unit=°C
